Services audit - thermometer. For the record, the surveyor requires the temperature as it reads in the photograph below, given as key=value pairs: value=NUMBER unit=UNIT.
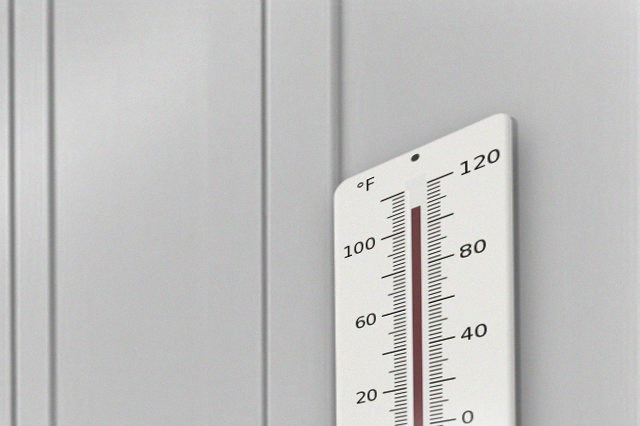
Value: value=110 unit=°F
